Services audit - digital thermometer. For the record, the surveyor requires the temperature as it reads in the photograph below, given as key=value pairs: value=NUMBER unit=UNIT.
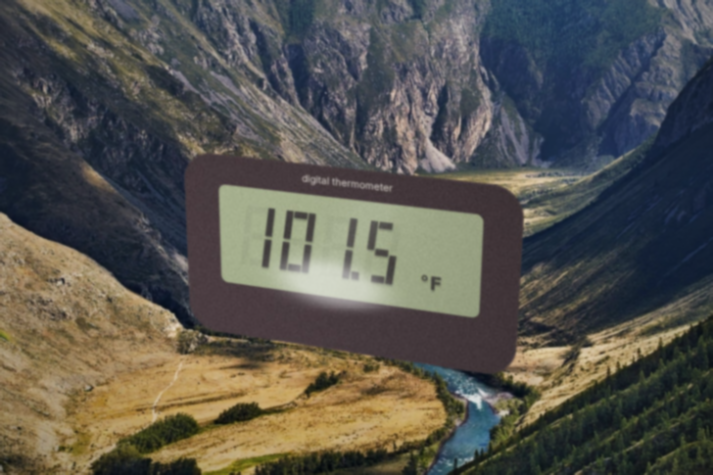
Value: value=101.5 unit=°F
